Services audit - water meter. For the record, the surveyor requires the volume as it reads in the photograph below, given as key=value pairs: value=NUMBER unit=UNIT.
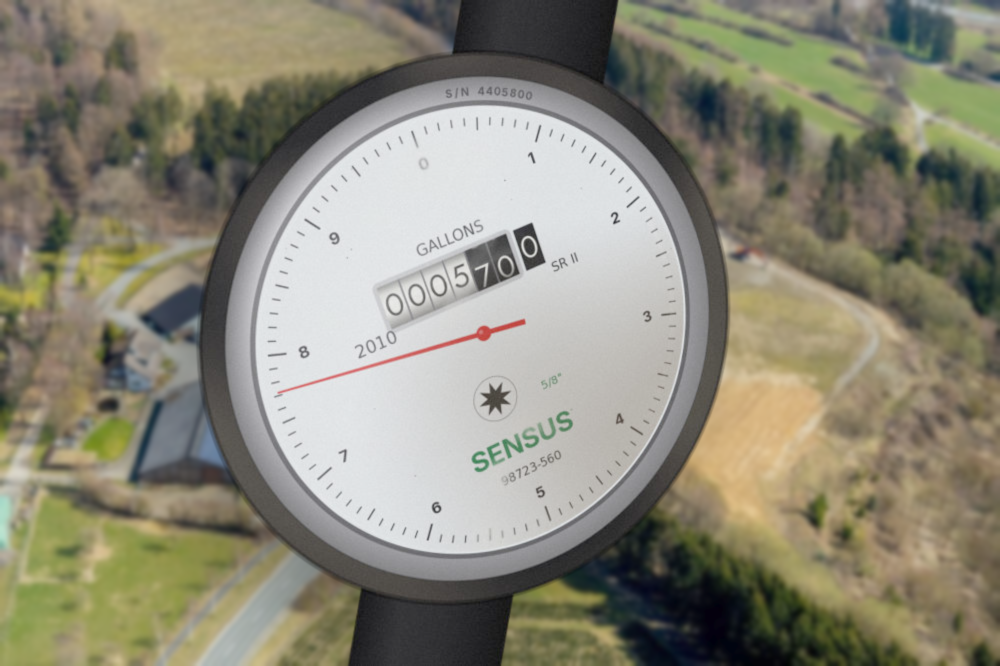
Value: value=5697.7 unit=gal
